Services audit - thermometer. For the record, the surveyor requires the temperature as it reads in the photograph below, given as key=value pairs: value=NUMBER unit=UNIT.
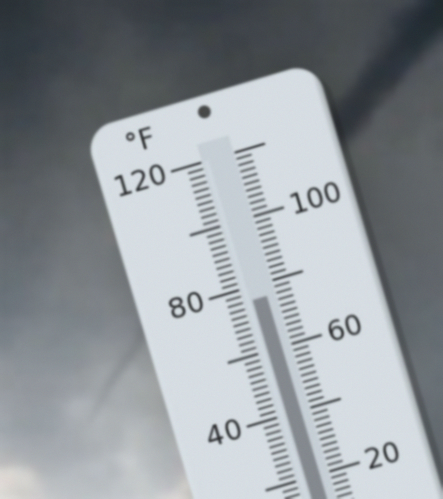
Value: value=76 unit=°F
